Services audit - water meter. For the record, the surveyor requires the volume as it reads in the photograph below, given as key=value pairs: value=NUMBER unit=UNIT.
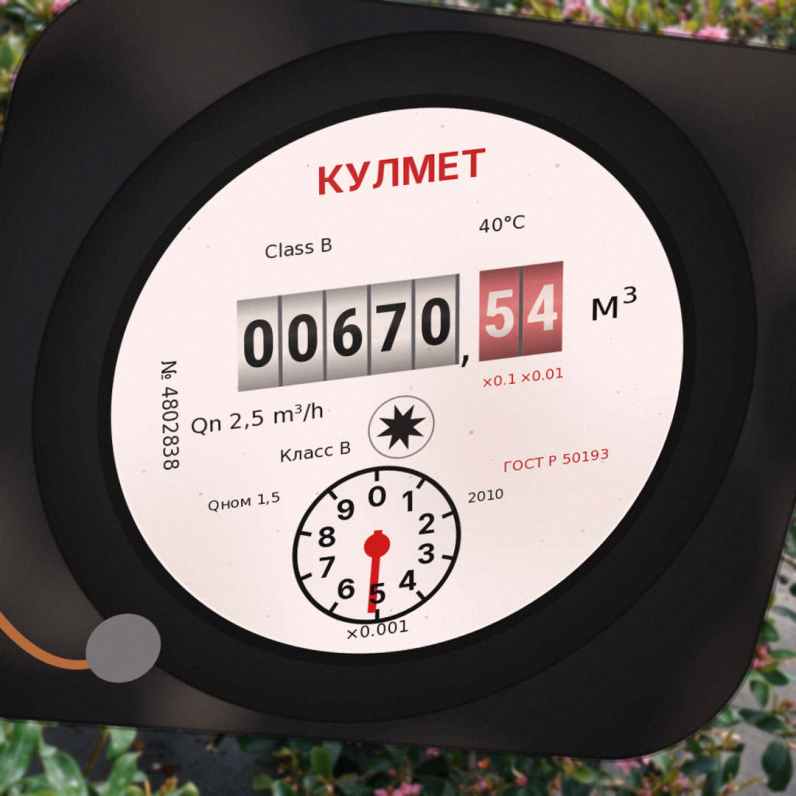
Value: value=670.545 unit=m³
